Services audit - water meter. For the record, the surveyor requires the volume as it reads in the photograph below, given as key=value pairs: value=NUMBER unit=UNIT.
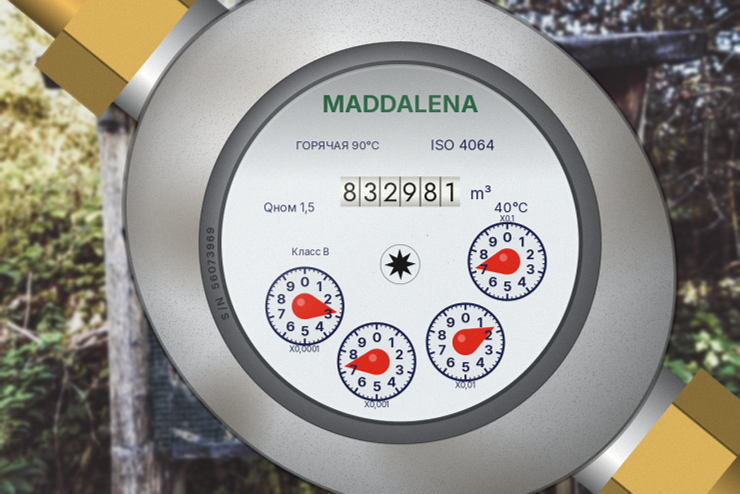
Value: value=832981.7172 unit=m³
